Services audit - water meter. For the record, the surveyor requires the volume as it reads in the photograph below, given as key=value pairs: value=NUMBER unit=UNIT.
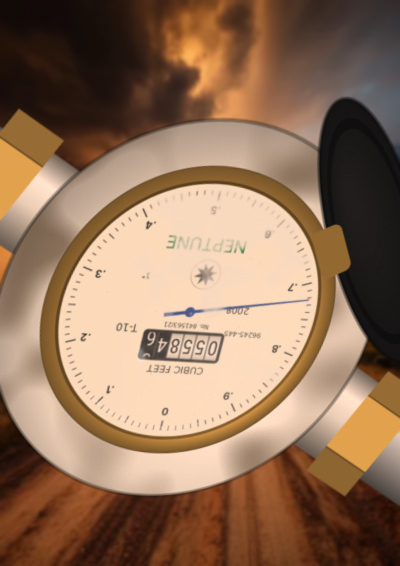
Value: value=55845.72 unit=ft³
